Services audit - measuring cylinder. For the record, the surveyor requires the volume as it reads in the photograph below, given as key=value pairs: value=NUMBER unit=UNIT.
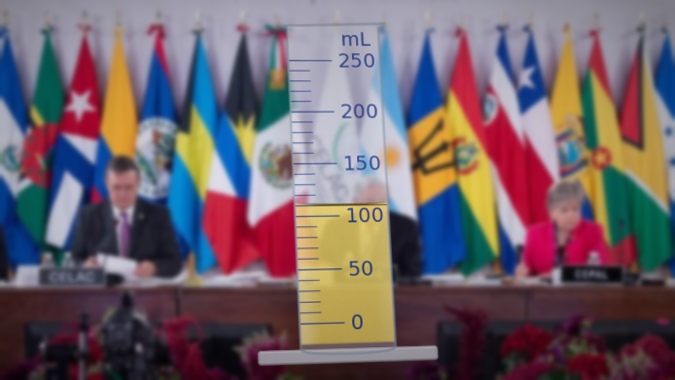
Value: value=110 unit=mL
